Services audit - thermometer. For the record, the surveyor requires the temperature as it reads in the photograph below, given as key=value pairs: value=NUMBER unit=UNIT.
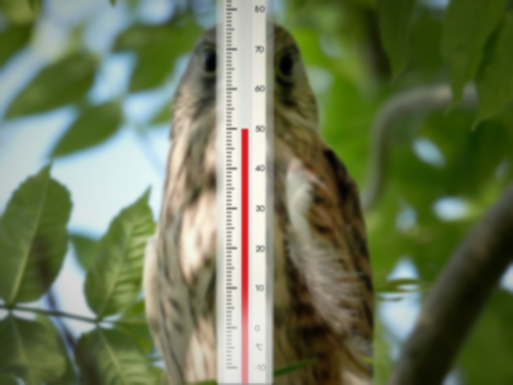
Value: value=50 unit=°C
